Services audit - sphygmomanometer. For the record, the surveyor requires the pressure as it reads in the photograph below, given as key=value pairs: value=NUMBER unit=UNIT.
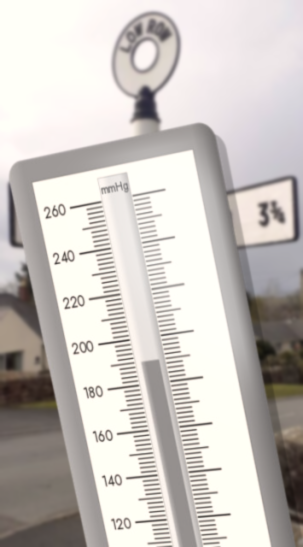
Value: value=190 unit=mmHg
